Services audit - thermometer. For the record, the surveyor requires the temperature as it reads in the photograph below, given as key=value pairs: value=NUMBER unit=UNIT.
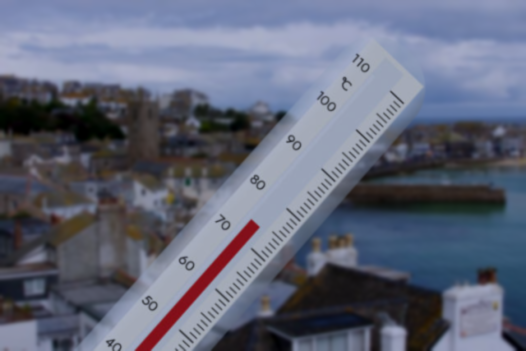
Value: value=74 unit=°C
